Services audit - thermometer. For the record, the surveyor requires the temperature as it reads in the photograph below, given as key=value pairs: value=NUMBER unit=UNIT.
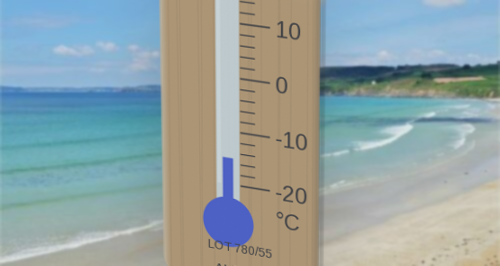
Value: value=-15 unit=°C
